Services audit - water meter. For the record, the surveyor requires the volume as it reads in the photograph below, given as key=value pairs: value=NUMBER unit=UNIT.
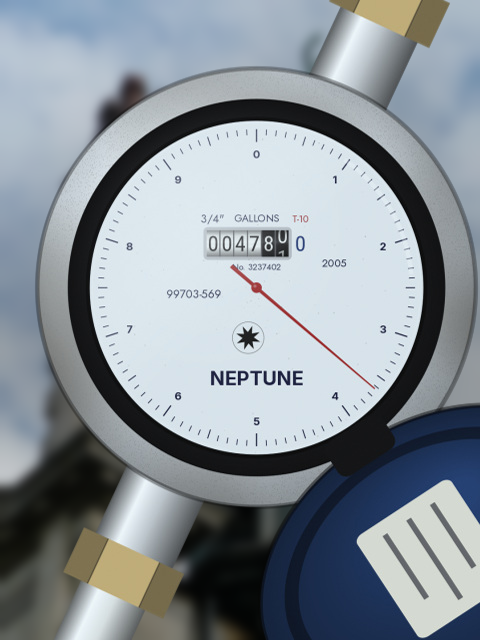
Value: value=47803.6 unit=gal
